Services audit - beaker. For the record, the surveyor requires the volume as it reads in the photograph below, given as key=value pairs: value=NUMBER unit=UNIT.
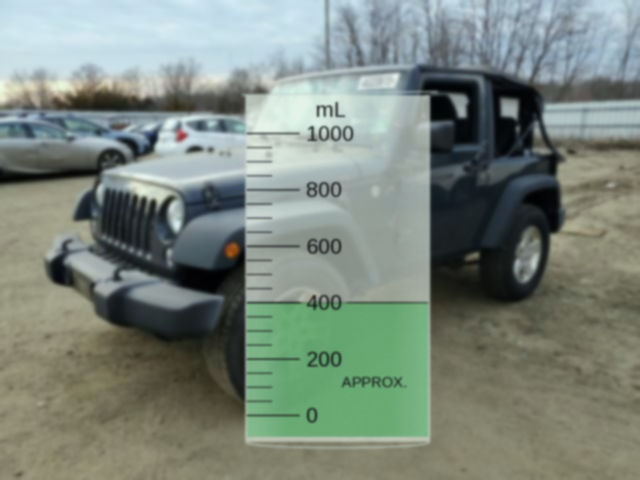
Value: value=400 unit=mL
